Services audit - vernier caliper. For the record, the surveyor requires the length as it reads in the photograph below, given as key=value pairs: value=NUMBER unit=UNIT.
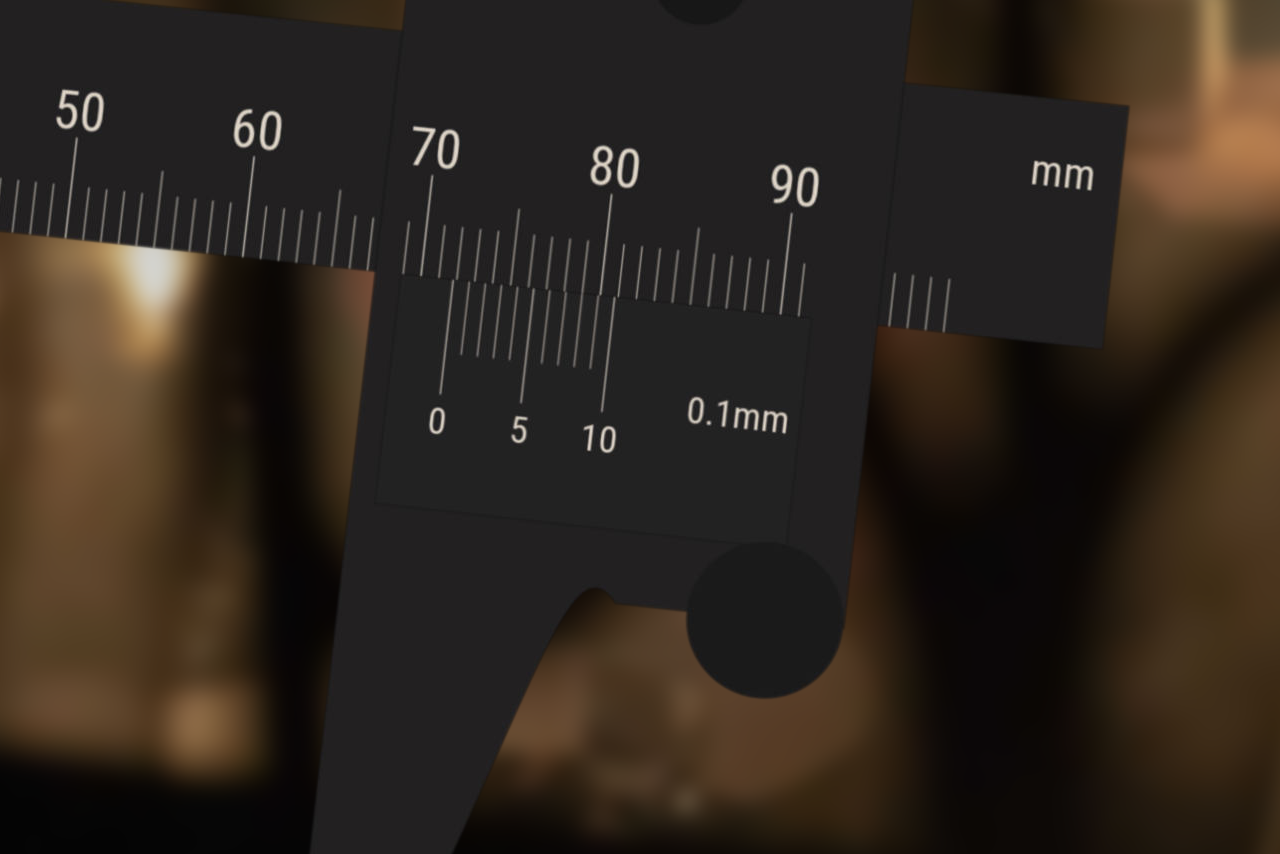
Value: value=71.8 unit=mm
